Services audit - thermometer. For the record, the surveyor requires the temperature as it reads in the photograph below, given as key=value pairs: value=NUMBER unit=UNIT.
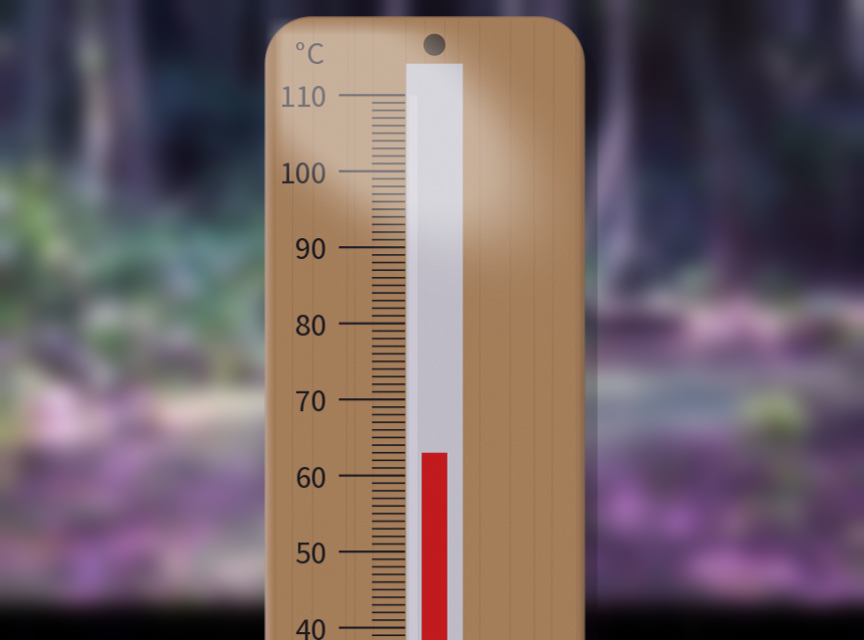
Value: value=63 unit=°C
